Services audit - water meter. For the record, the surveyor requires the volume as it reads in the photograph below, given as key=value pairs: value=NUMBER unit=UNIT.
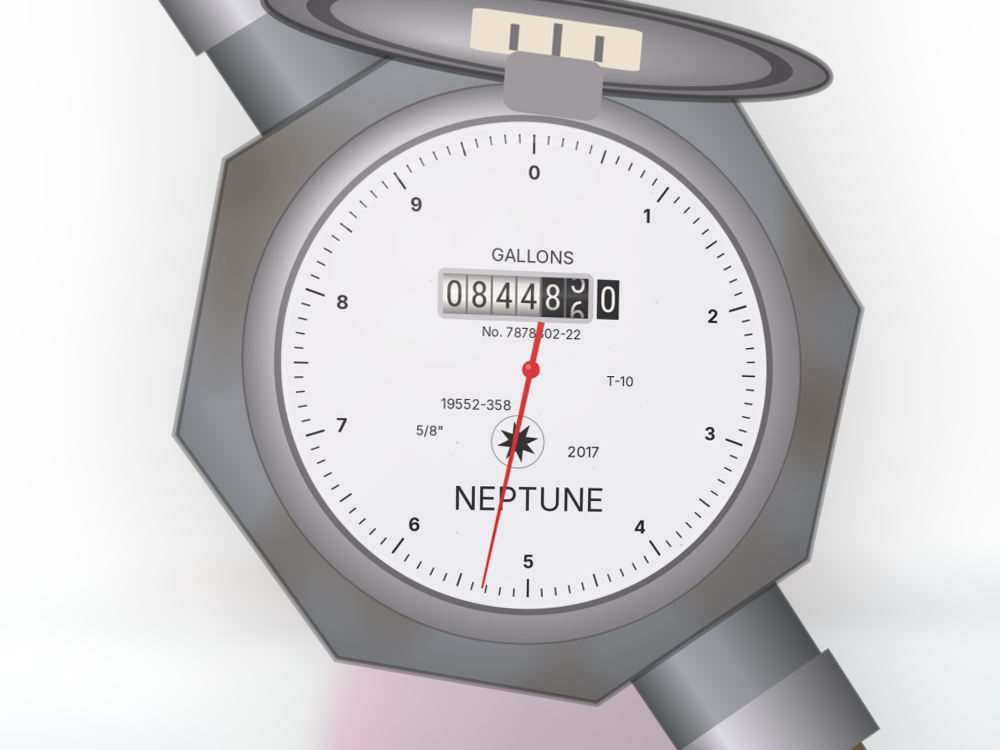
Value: value=844855.3 unit=gal
